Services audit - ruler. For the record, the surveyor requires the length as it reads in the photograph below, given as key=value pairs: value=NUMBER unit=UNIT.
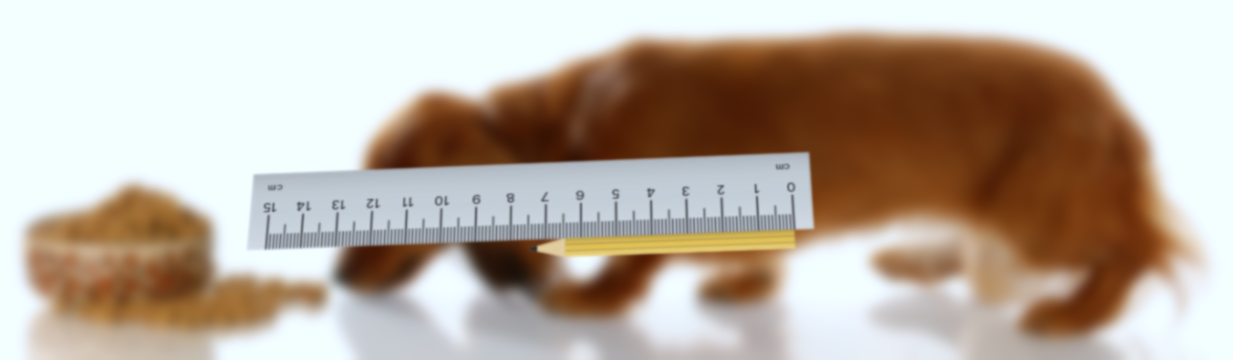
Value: value=7.5 unit=cm
